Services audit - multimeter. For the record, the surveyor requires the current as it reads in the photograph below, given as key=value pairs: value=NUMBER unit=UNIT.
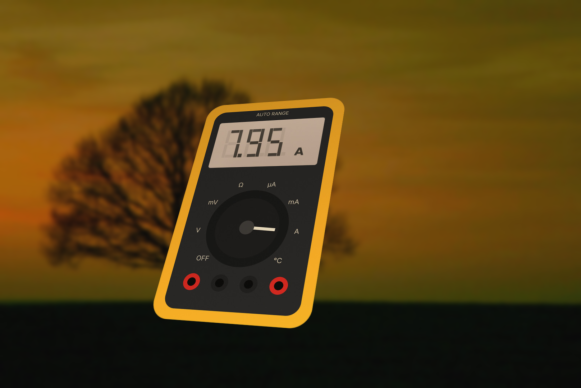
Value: value=7.95 unit=A
